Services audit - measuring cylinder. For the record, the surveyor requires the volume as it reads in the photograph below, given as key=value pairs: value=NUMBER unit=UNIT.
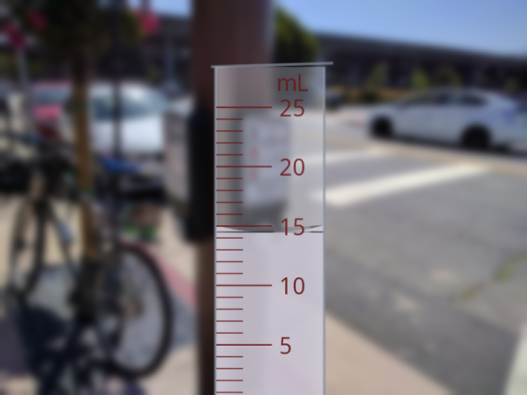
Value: value=14.5 unit=mL
